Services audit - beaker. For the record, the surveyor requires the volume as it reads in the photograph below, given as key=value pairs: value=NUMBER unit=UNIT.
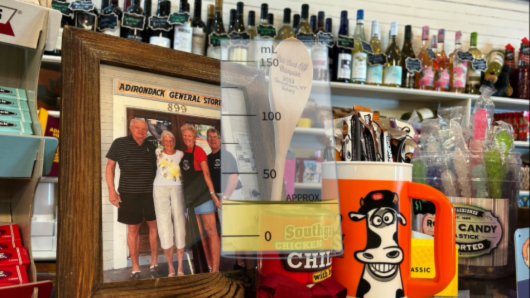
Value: value=25 unit=mL
